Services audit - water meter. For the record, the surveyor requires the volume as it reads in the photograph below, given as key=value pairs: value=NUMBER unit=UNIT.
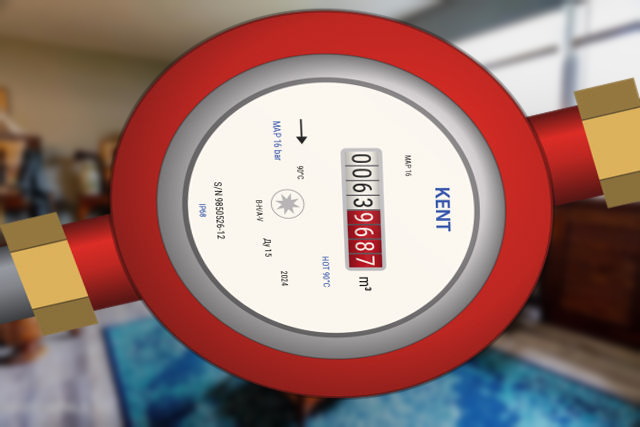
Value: value=63.9687 unit=m³
